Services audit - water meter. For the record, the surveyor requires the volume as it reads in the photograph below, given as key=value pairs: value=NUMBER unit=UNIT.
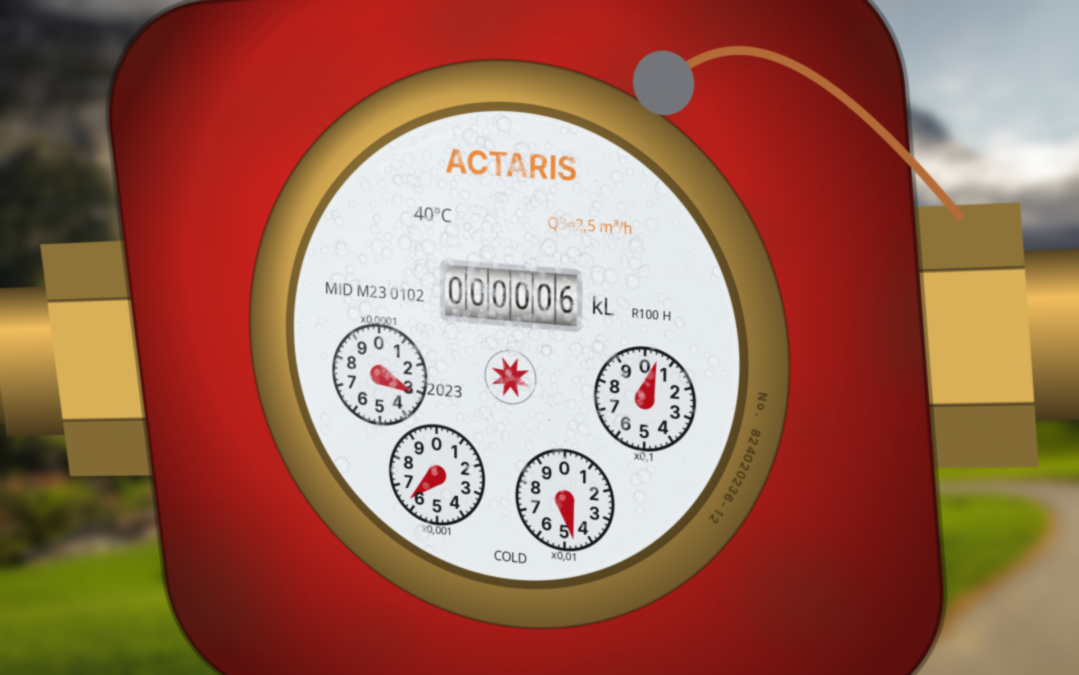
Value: value=6.0463 unit=kL
